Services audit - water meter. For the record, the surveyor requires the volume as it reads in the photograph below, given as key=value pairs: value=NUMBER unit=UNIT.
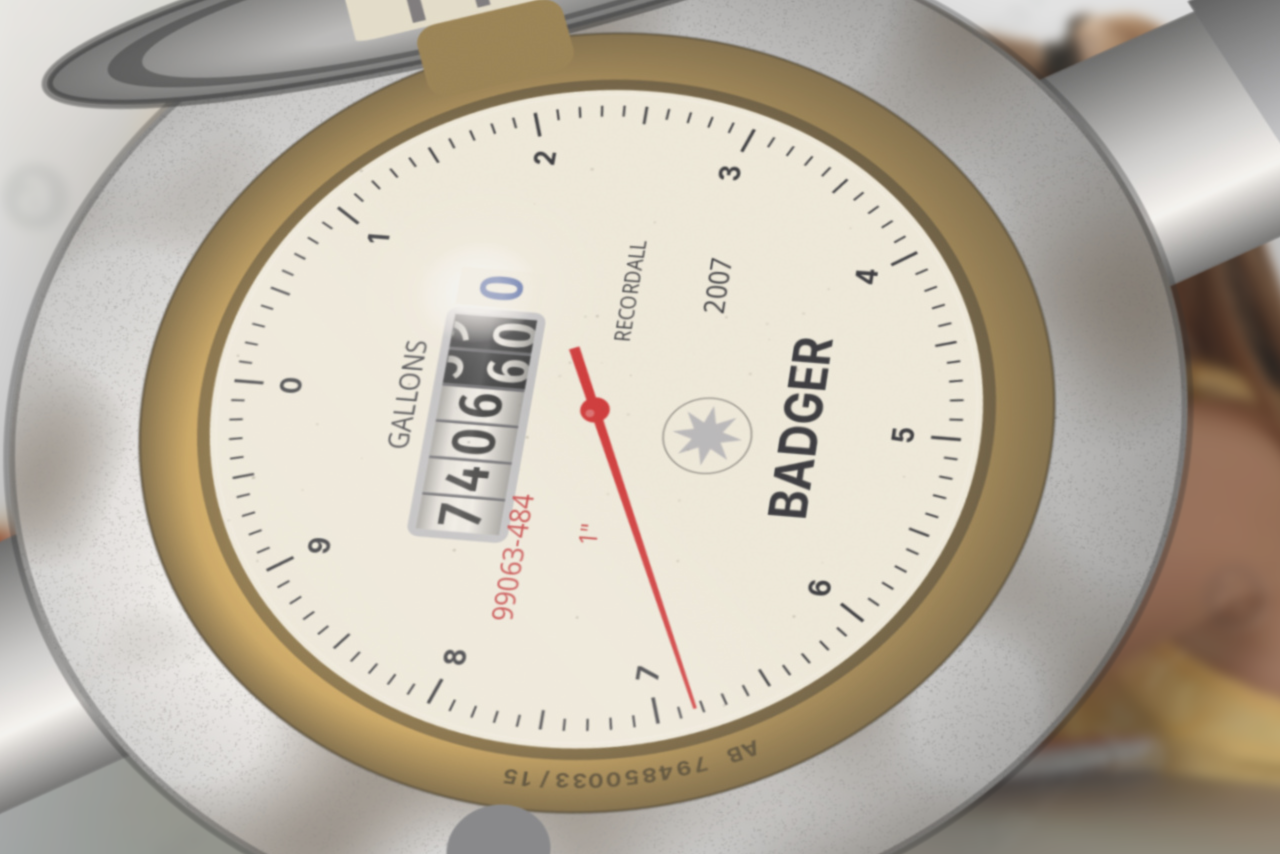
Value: value=7406596.8 unit=gal
